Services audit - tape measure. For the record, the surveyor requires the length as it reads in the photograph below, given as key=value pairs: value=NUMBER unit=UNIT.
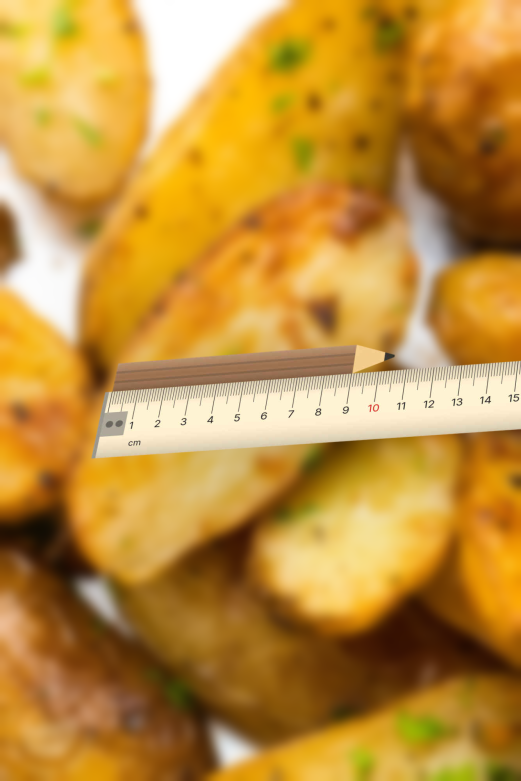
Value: value=10.5 unit=cm
